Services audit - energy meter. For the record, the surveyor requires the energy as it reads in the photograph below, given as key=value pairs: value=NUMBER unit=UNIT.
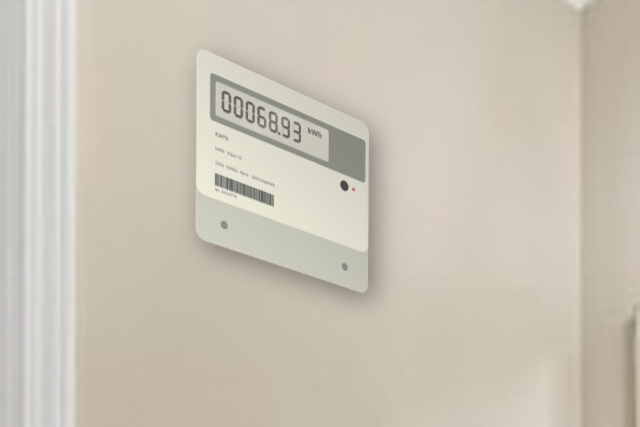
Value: value=68.93 unit=kWh
